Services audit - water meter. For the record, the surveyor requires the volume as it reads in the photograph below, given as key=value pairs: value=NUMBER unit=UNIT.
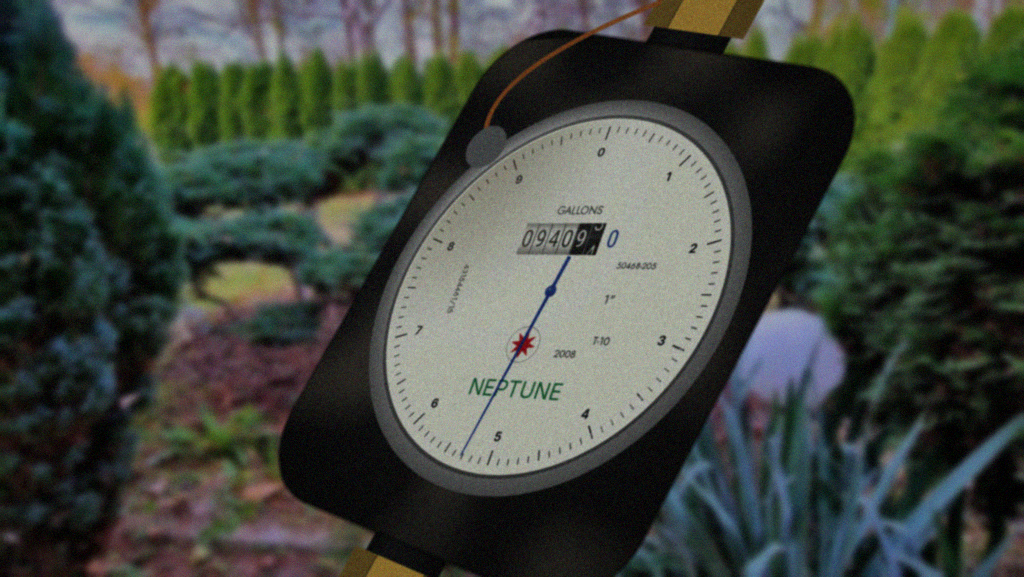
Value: value=940935.3 unit=gal
